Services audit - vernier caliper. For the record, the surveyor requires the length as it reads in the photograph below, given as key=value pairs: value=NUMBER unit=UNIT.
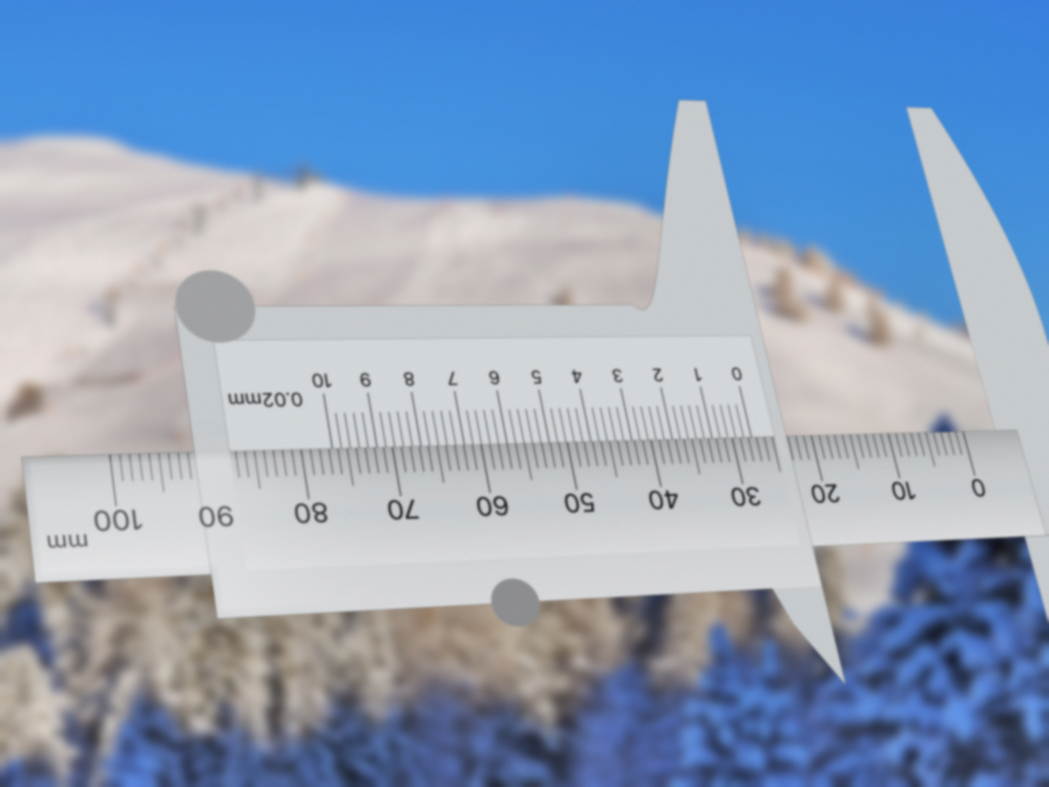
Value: value=27.6 unit=mm
